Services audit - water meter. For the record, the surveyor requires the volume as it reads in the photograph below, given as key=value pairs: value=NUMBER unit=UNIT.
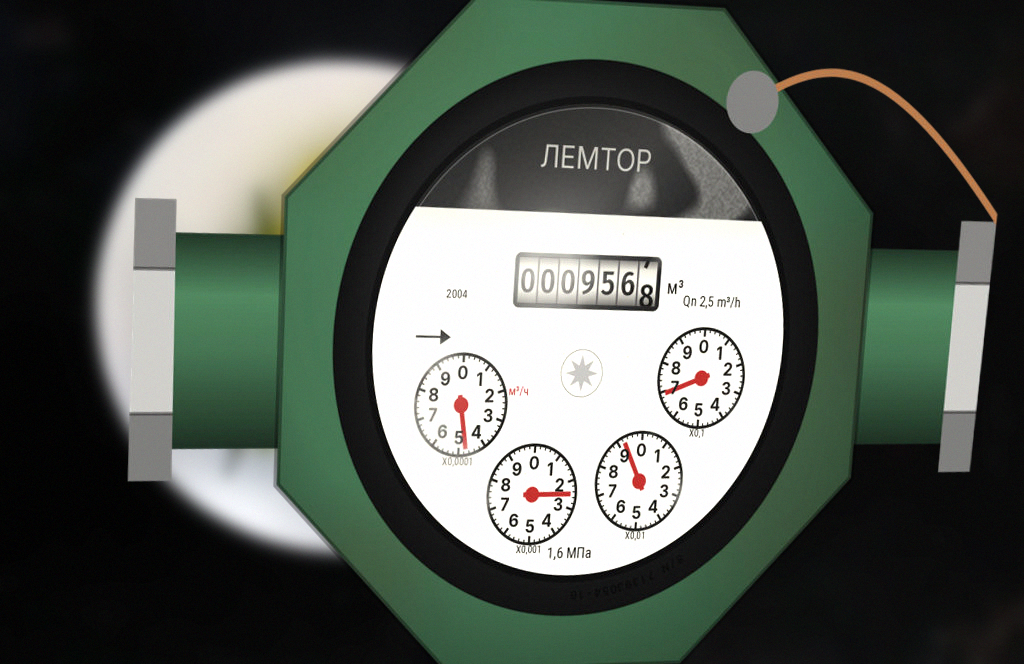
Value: value=9567.6924 unit=m³
